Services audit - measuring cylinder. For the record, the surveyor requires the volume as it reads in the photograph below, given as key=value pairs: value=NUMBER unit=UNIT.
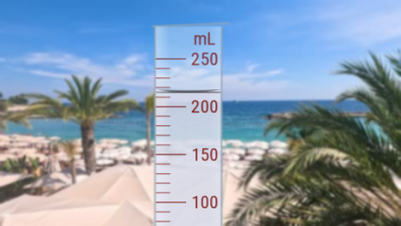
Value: value=215 unit=mL
